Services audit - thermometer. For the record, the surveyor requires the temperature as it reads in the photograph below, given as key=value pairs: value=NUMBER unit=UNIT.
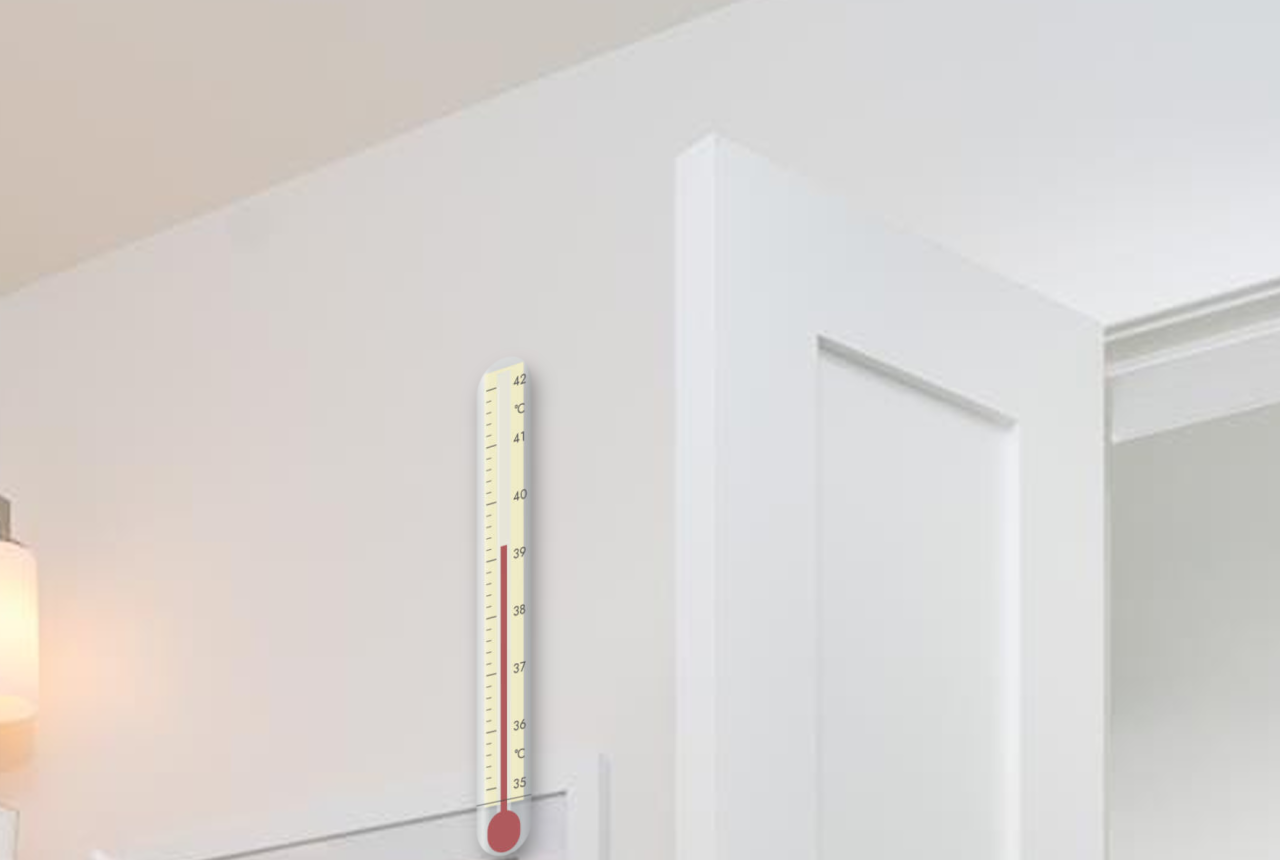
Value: value=39.2 unit=°C
